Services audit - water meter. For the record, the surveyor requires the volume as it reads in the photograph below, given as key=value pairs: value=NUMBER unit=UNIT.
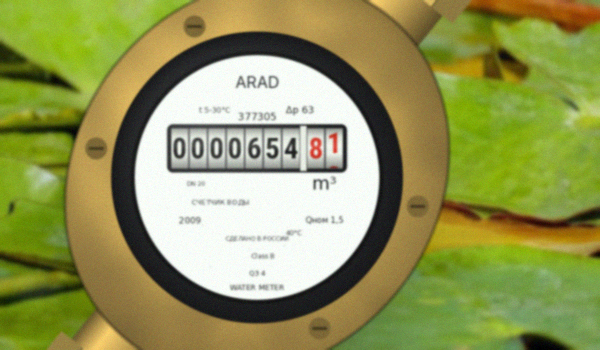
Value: value=654.81 unit=m³
